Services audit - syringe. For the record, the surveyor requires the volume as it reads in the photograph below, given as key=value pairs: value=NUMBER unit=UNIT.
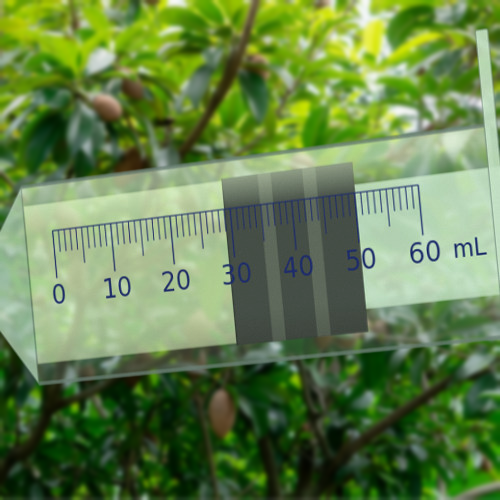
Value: value=29 unit=mL
